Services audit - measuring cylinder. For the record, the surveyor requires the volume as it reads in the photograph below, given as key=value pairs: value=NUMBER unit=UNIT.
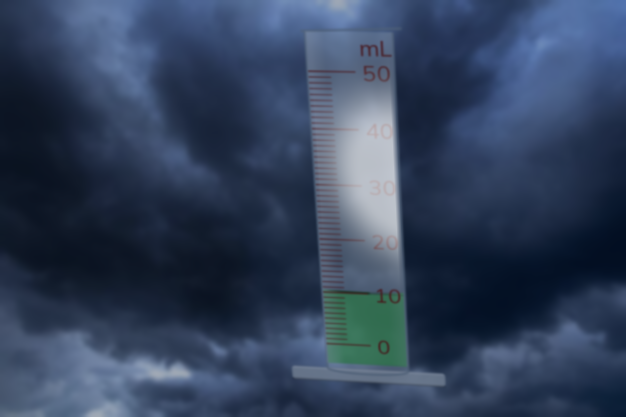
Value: value=10 unit=mL
